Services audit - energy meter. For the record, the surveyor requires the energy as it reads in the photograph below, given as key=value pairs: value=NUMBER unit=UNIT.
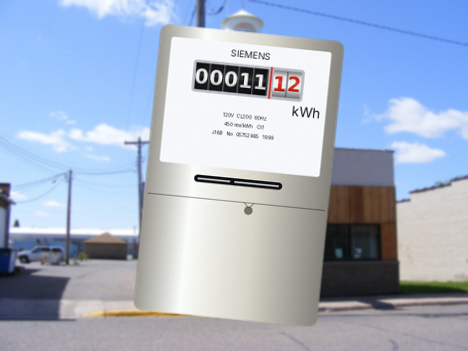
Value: value=11.12 unit=kWh
